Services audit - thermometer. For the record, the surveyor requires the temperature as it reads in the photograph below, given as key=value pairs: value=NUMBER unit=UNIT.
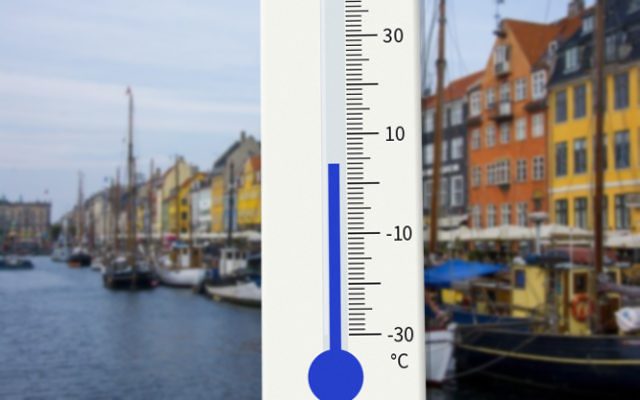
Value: value=4 unit=°C
